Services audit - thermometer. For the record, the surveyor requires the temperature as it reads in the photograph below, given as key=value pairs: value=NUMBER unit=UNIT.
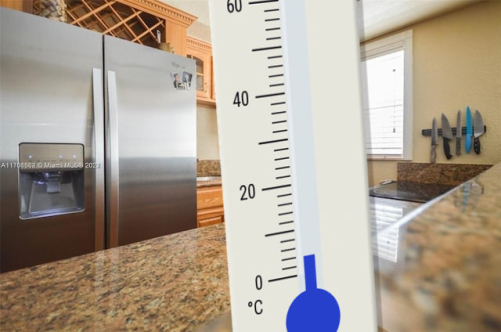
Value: value=4 unit=°C
